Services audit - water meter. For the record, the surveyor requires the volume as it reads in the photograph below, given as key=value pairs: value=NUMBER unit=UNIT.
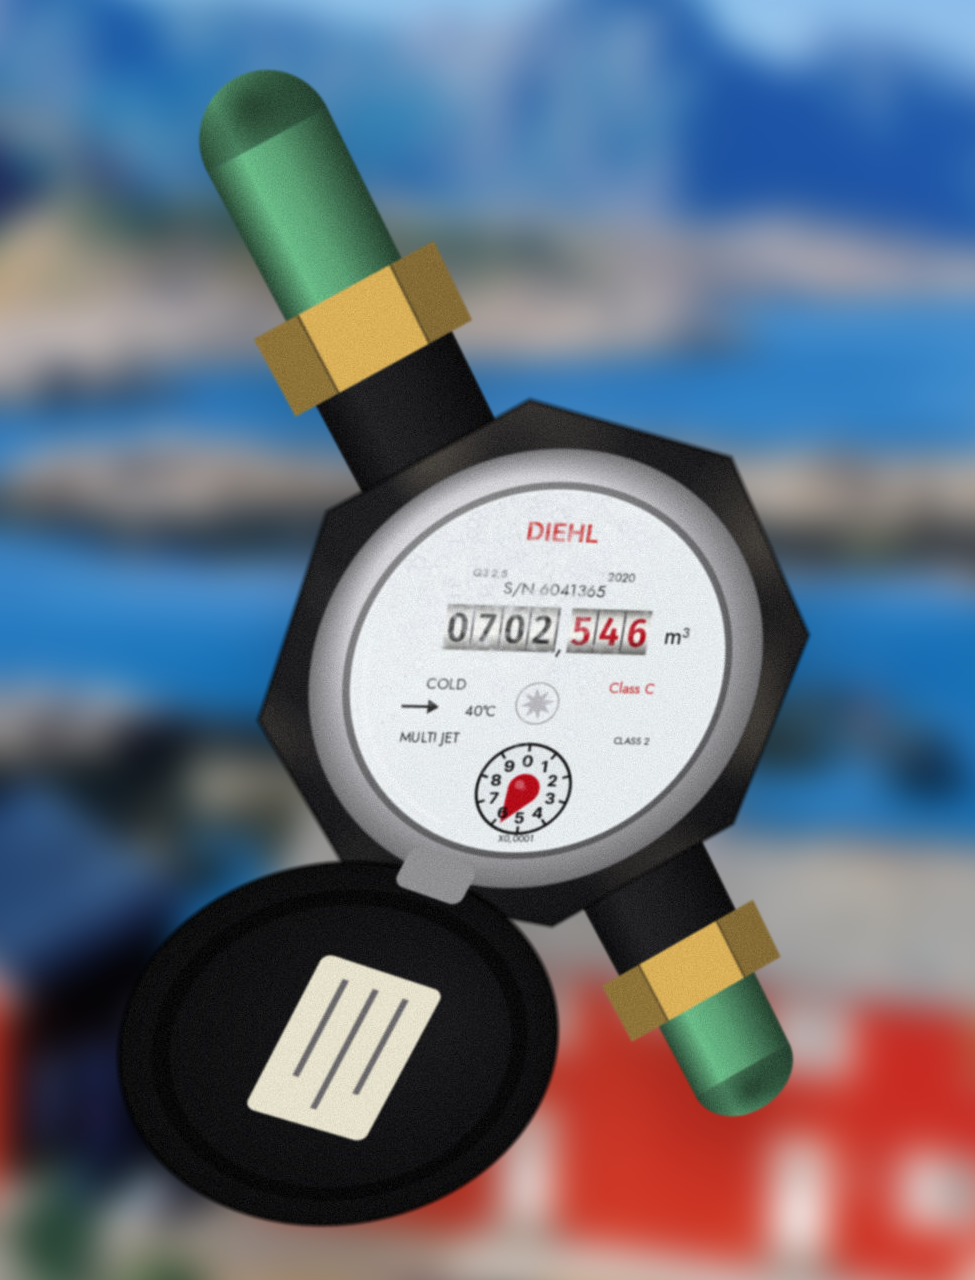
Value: value=702.5465 unit=m³
